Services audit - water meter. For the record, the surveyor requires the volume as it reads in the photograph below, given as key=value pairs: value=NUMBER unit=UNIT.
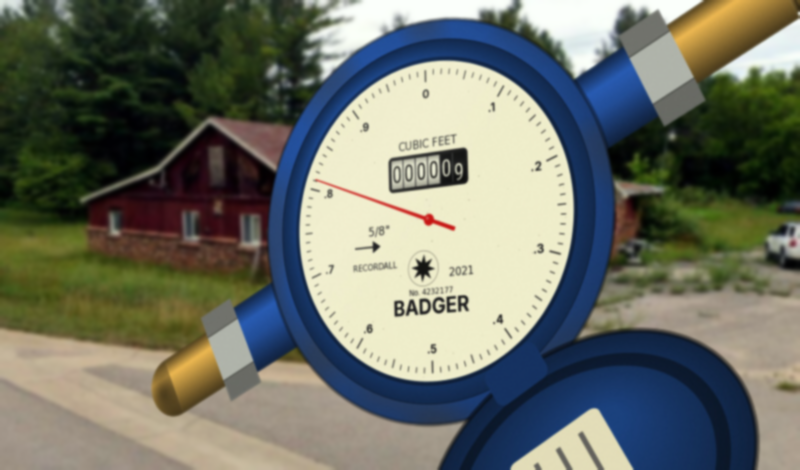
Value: value=8.81 unit=ft³
